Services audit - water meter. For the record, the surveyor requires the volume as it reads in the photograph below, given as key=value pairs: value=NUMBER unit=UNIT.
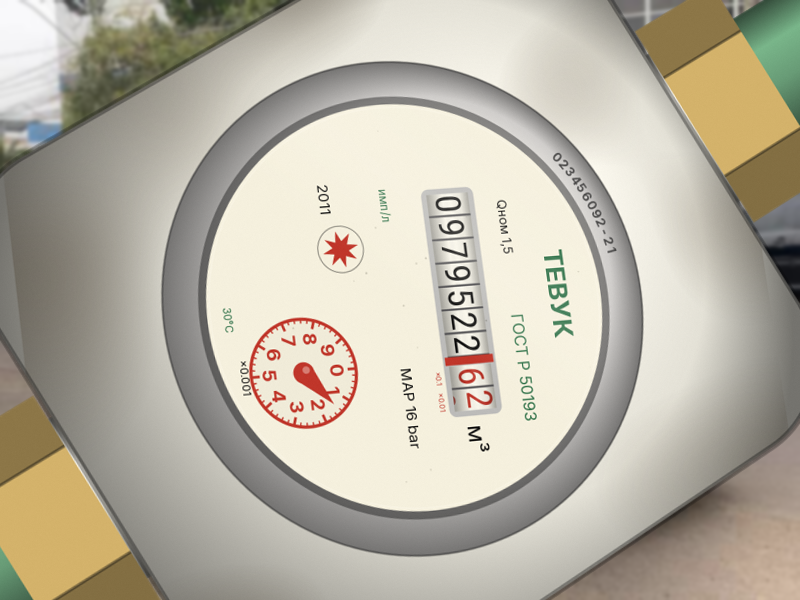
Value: value=979522.621 unit=m³
